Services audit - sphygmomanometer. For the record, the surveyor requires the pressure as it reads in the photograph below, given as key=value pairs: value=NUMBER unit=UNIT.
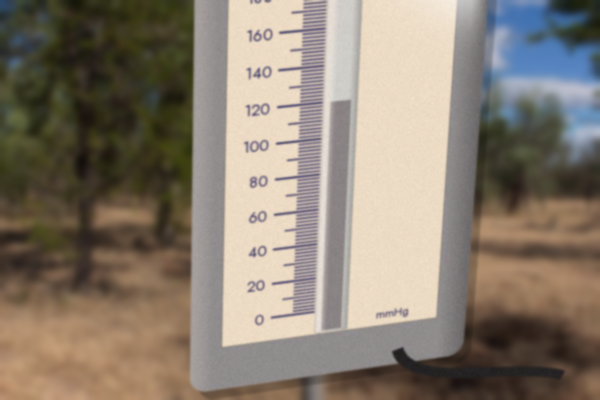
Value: value=120 unit=mmHg
